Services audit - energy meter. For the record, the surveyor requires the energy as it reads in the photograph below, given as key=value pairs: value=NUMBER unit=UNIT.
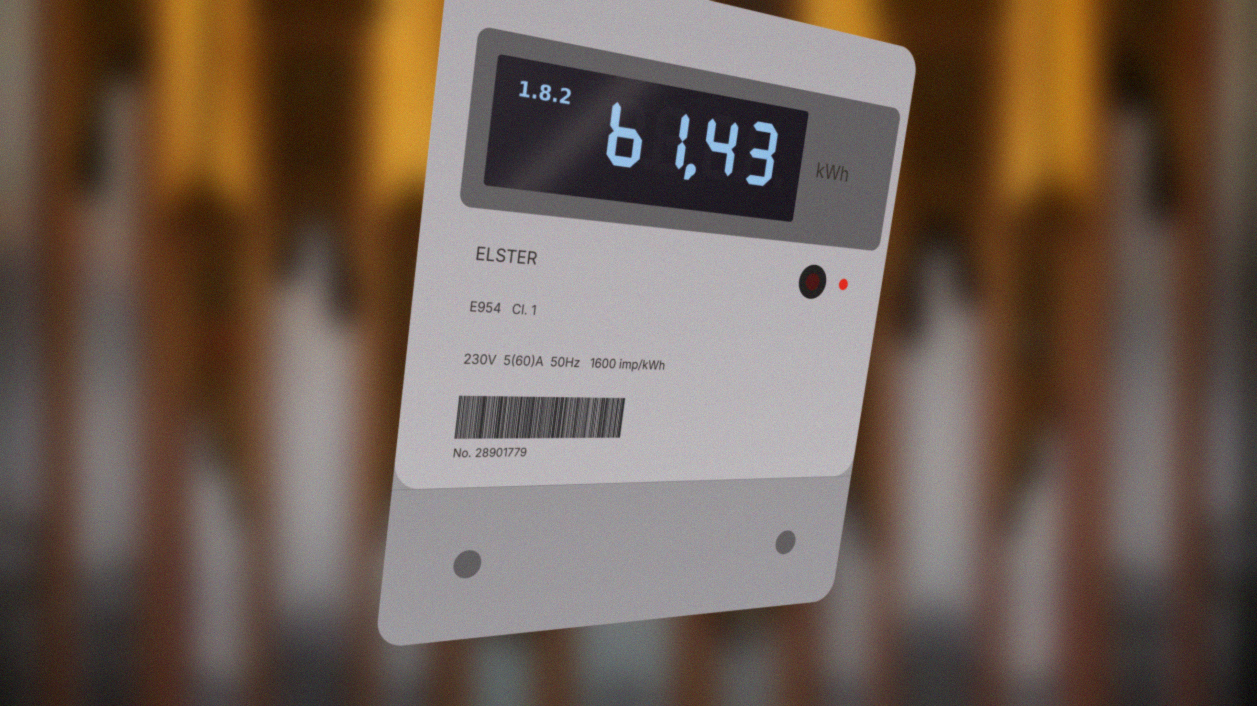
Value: value=61.43 unit=kWh
